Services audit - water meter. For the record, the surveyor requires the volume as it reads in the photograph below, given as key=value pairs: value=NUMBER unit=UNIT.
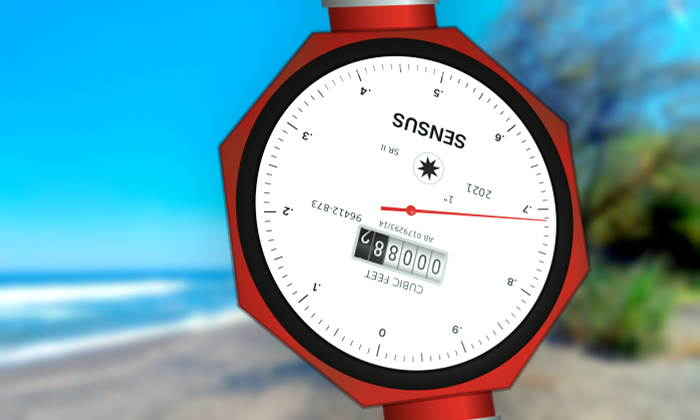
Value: value=881.71 unit=ft³
